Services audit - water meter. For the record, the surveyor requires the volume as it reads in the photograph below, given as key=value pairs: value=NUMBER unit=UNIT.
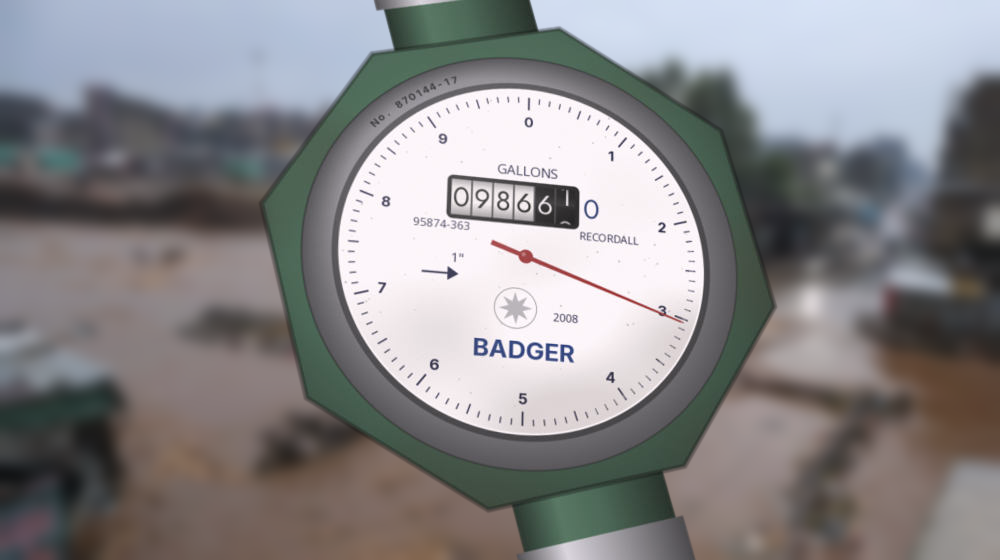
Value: value=986613.0 unit=gal
